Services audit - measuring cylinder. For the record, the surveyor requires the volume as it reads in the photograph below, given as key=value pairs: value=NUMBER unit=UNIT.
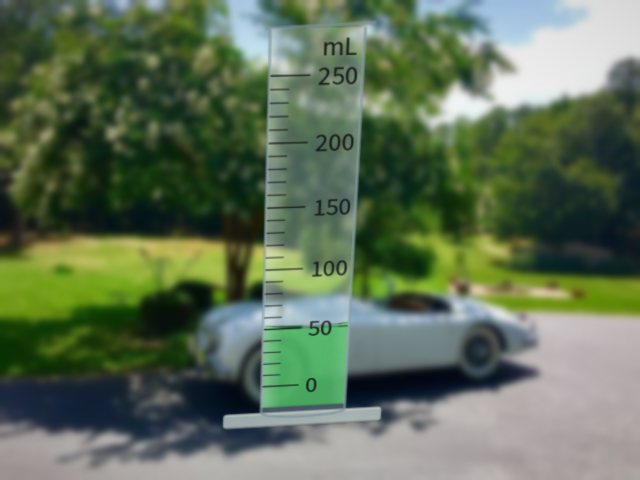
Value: value=50 unit=mL
